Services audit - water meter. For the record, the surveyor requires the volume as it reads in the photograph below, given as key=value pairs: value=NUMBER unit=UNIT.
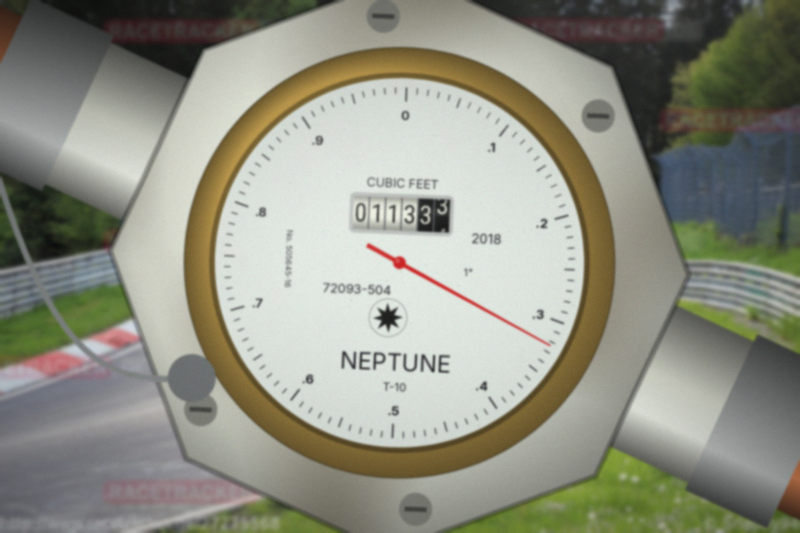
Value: value=11333.32 unit=ft³
